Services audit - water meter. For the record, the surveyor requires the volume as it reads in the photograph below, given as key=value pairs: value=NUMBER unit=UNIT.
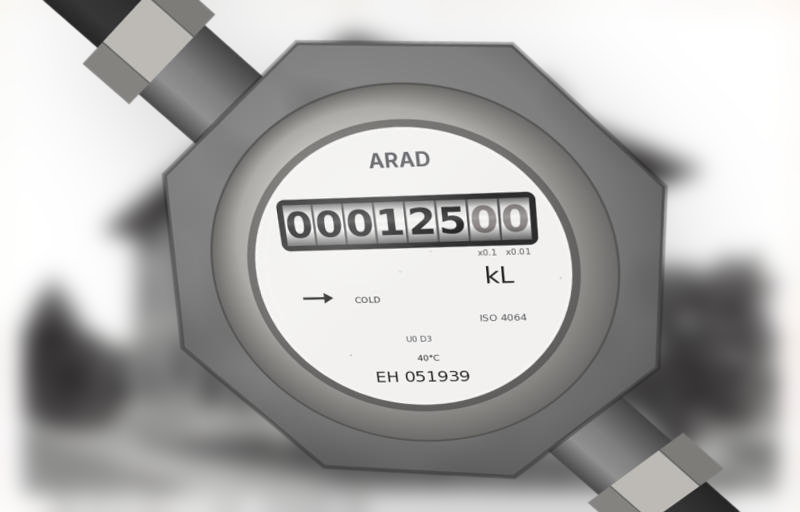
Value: value=125.00 unit=kL
